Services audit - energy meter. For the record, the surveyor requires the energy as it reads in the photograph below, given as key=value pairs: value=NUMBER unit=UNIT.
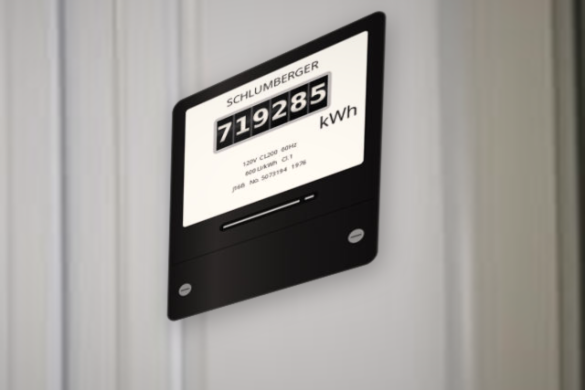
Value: value=719285 unit=kWh
